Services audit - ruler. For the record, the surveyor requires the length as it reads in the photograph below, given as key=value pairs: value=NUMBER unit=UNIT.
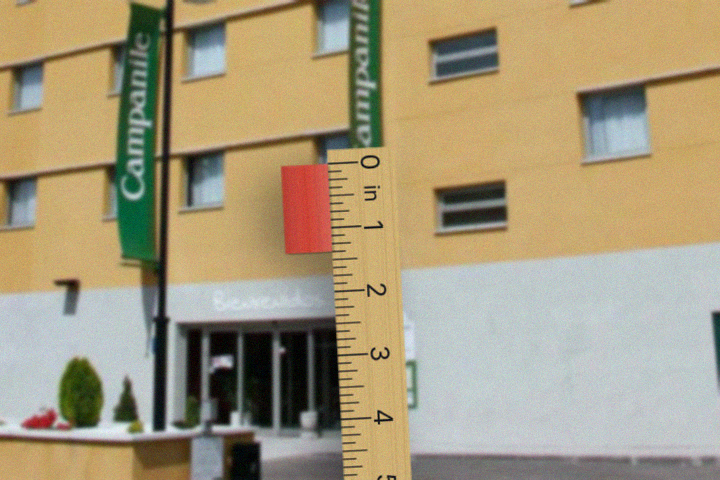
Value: value=1.375 unit=in
